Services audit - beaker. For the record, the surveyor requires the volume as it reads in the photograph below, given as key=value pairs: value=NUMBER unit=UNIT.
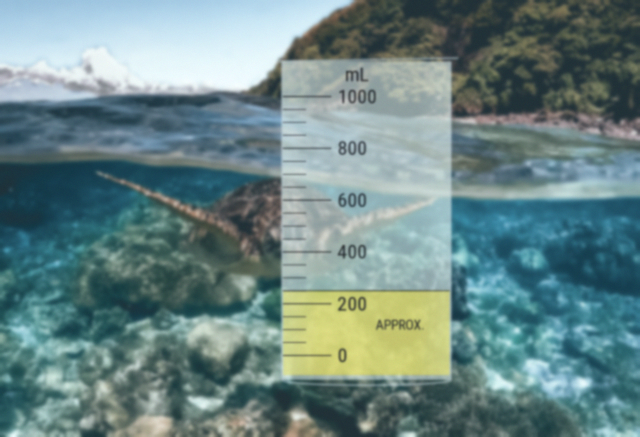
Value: value=250 unit=mL
